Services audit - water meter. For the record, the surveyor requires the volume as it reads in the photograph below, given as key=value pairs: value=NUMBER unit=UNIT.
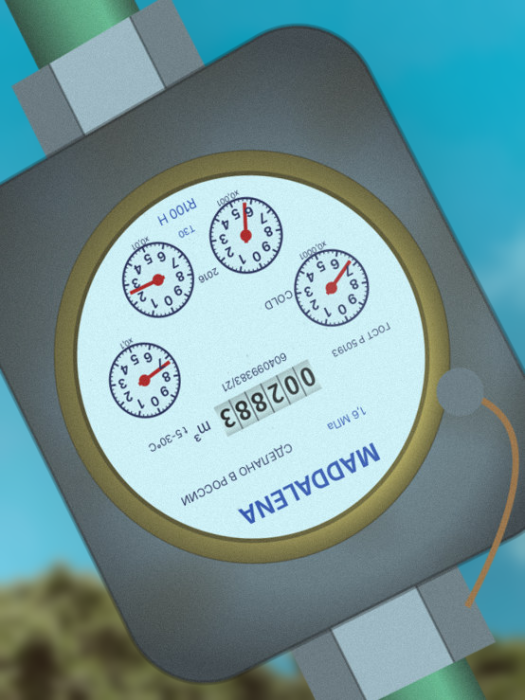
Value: value=2883.7256 unit=m³
